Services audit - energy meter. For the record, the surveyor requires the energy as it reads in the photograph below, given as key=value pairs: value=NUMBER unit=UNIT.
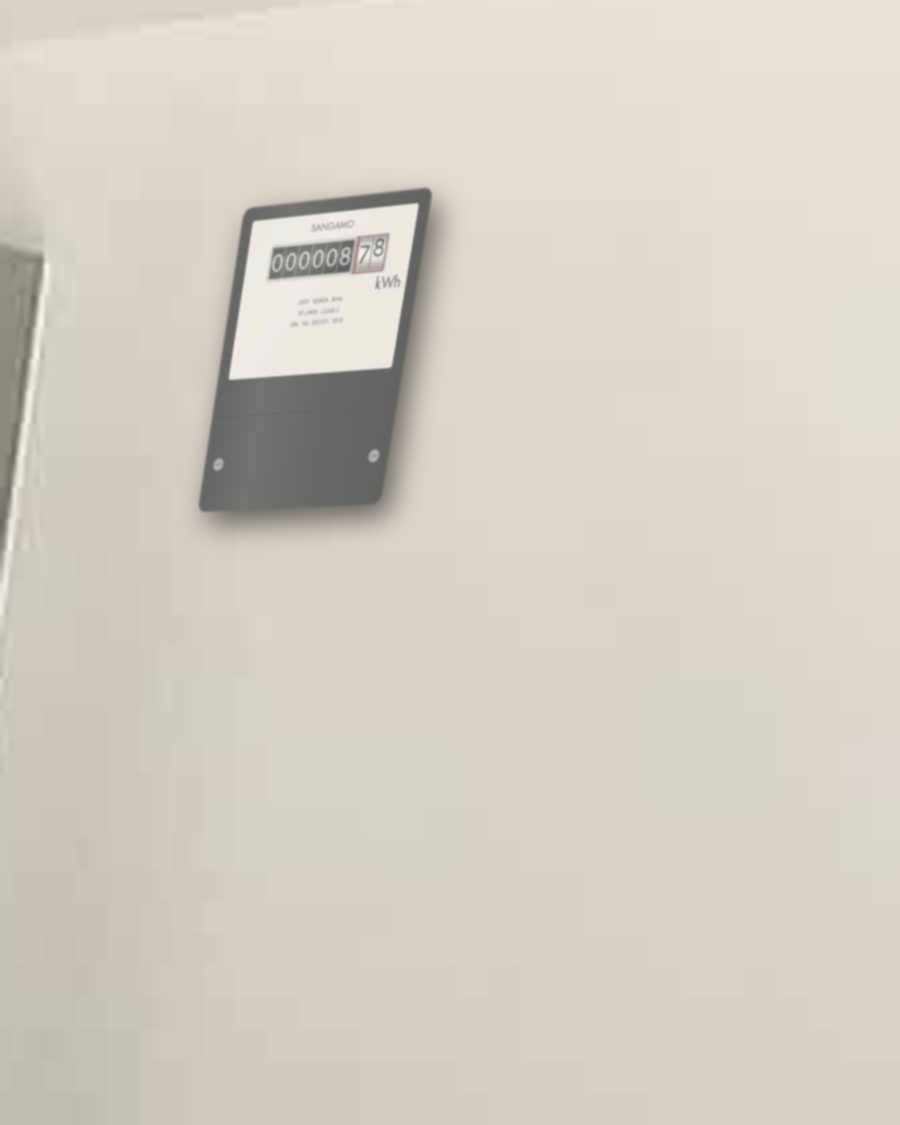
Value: value=8.78 unit=kWh
